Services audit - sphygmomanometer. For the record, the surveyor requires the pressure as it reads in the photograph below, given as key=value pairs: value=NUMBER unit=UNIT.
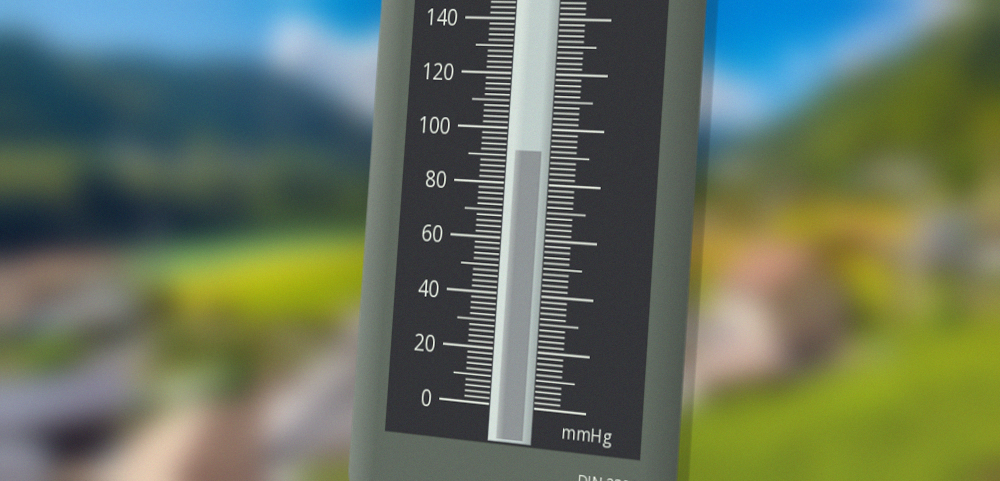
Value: value=92 unit=mmHg
